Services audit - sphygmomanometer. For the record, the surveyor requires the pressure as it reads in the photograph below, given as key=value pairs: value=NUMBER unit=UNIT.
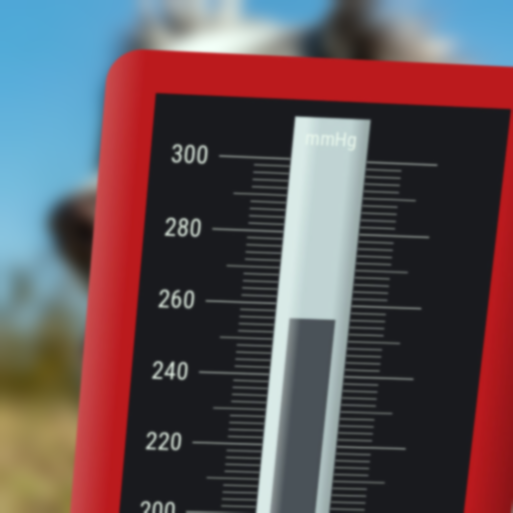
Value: value=256 unit=mmHg
